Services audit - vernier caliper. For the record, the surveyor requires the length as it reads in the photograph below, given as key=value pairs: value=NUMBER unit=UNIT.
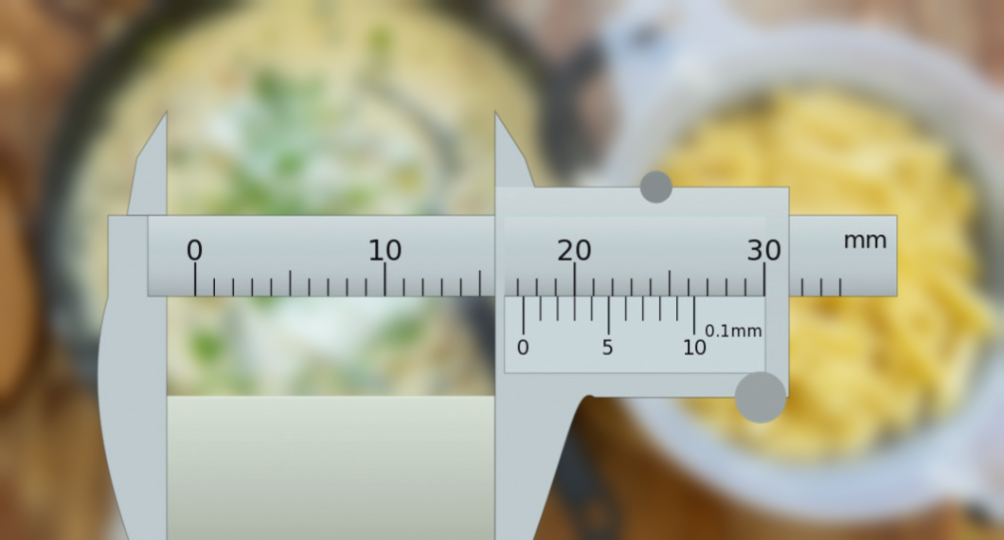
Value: value=17.3 unit=mm
